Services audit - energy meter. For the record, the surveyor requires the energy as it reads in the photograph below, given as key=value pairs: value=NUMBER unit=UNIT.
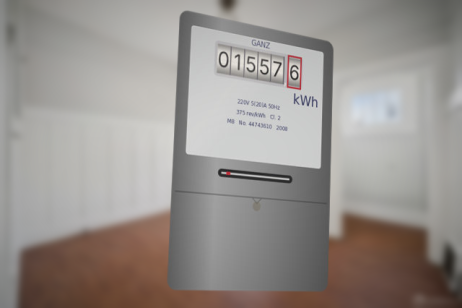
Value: value=1557.6 unit=kWh
